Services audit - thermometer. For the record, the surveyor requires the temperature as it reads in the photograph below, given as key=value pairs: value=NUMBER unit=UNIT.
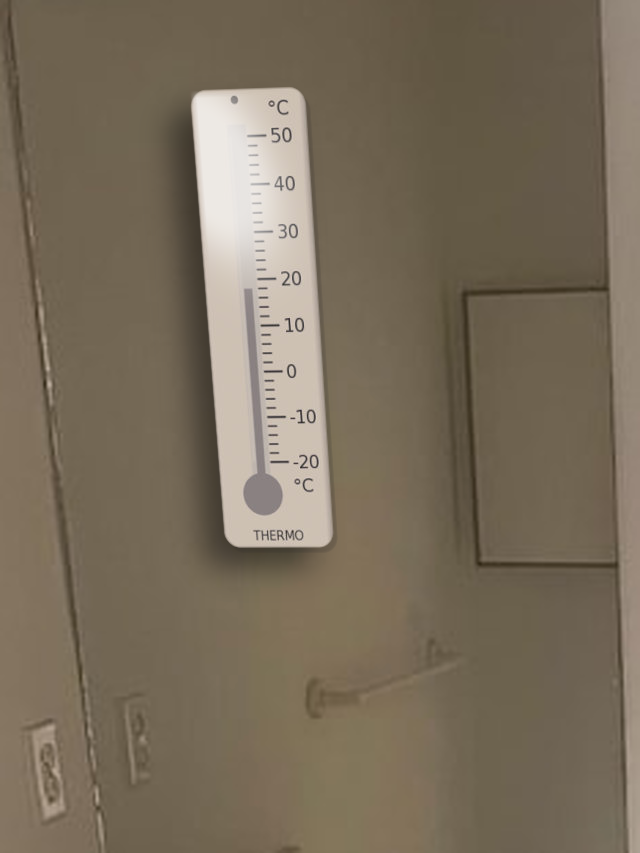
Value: value=18 unit=°C
